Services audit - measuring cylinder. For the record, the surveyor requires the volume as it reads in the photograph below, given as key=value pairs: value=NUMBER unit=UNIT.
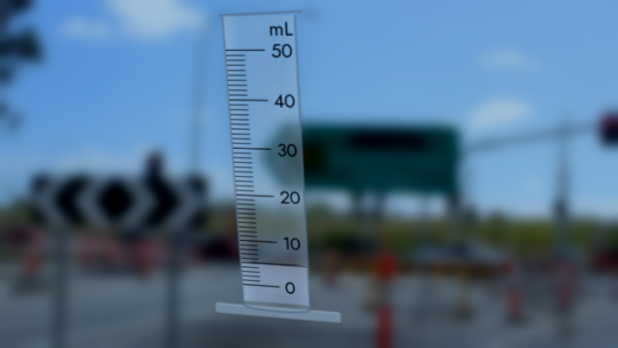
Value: value=5 unit=mL
